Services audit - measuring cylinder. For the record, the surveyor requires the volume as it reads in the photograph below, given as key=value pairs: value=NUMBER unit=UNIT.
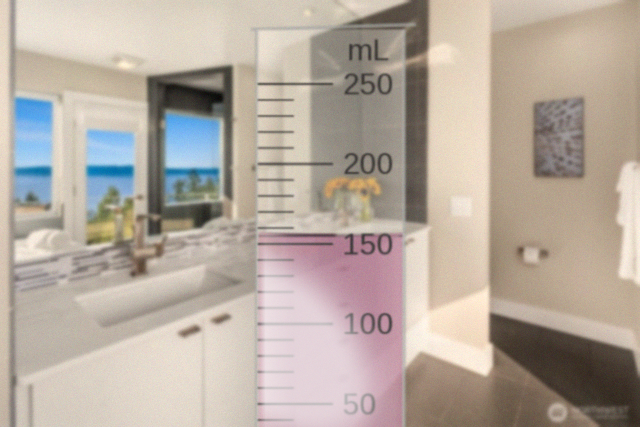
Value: value=155 unit=mL
